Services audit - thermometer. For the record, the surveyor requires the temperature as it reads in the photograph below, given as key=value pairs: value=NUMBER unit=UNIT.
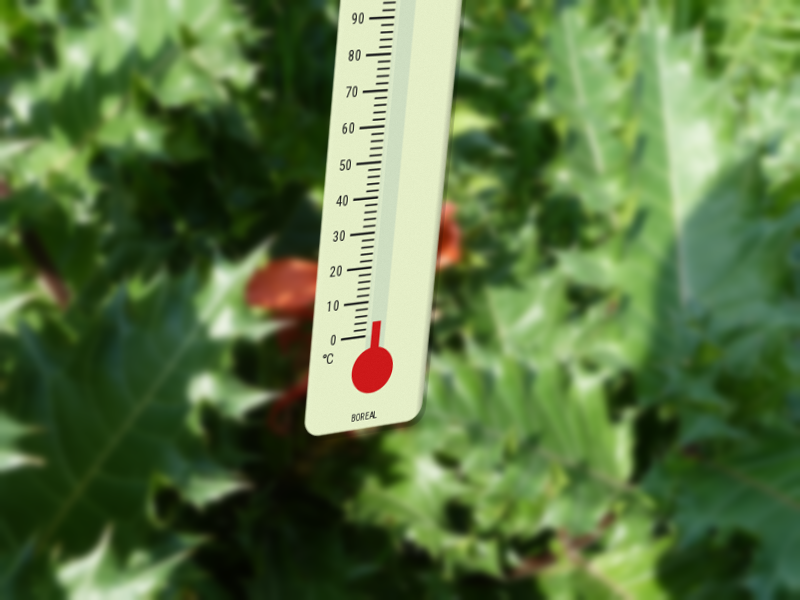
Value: value=4 unit=°C
